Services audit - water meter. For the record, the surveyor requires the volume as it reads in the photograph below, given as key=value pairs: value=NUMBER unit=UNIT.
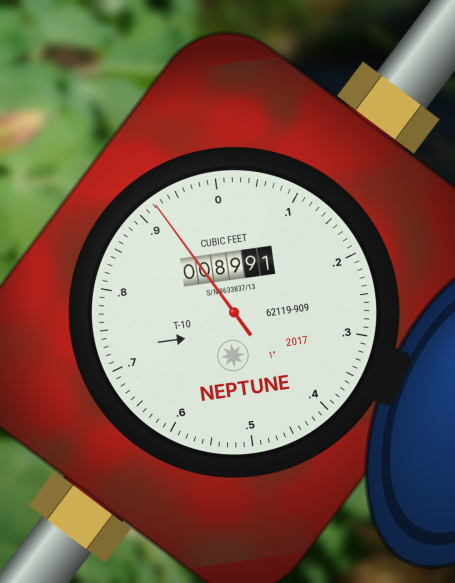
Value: value=8990.92 unit=ft³
